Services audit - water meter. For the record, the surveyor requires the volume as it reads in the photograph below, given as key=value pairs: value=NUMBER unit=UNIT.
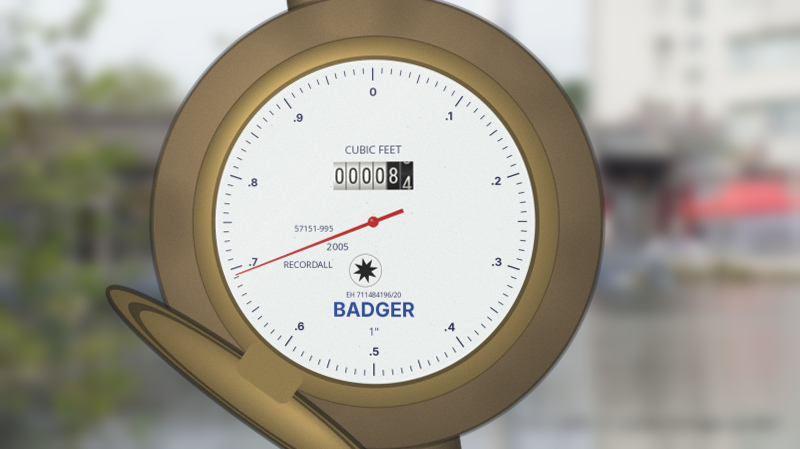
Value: value=83.69 unit=ft³
